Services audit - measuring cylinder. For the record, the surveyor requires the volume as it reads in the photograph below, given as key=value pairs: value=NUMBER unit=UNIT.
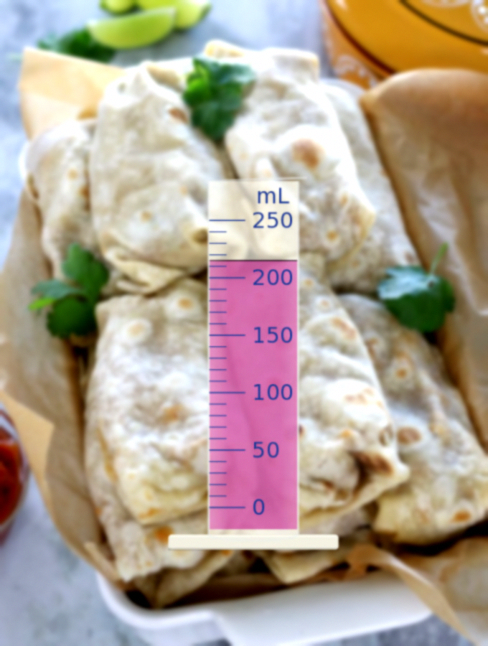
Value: value=215 unit=mL
